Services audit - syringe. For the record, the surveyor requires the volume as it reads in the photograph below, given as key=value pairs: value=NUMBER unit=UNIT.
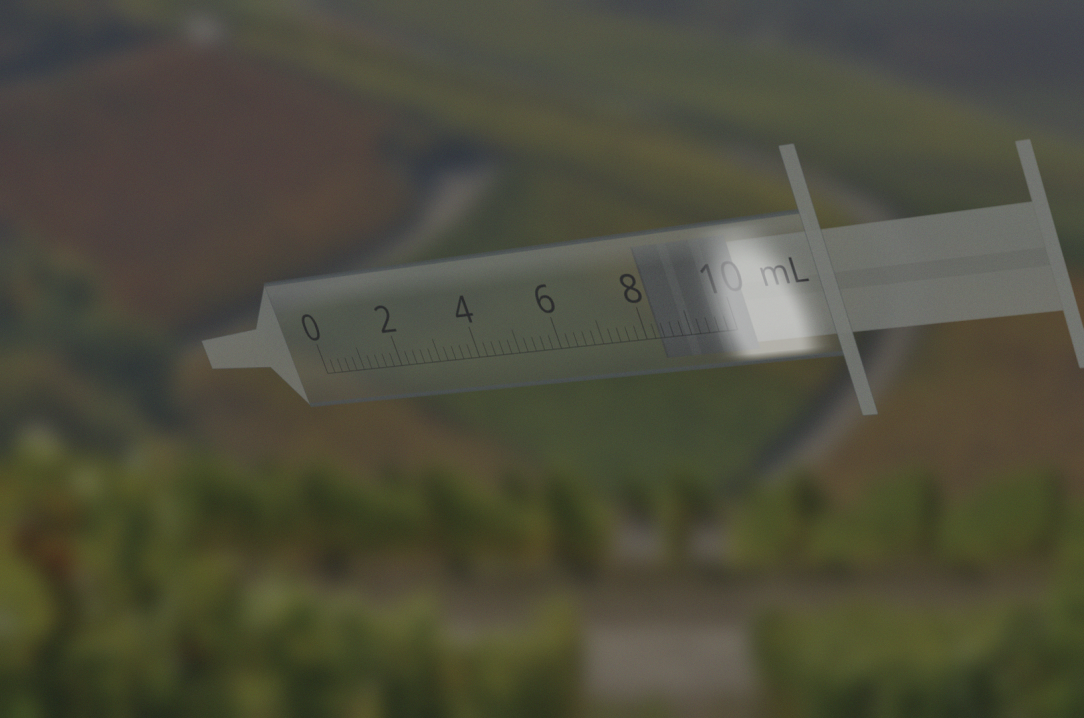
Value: value=8.3 unit=mL
